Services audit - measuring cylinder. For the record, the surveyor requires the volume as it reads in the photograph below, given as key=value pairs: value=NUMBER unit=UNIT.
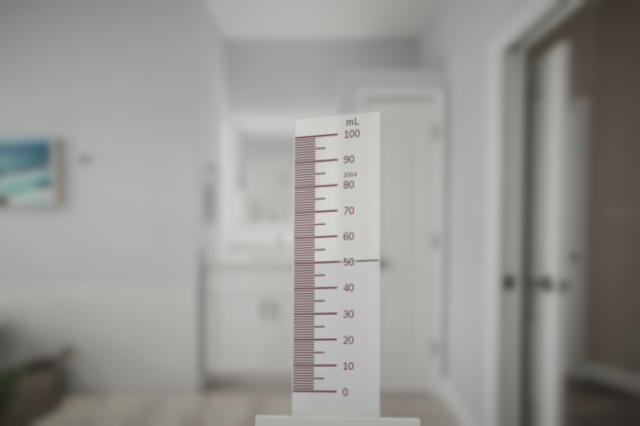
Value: value=50 unit=mL
